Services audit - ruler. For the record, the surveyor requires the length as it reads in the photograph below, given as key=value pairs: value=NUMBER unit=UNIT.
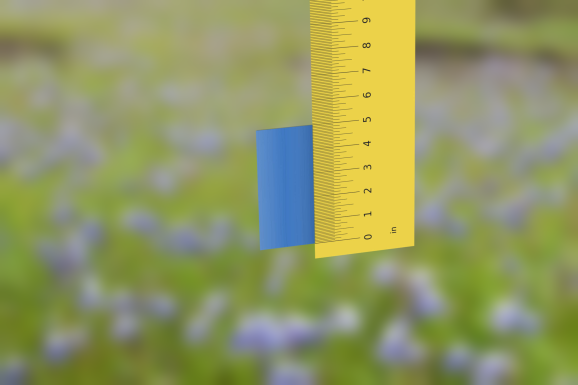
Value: value=5 unit=in
